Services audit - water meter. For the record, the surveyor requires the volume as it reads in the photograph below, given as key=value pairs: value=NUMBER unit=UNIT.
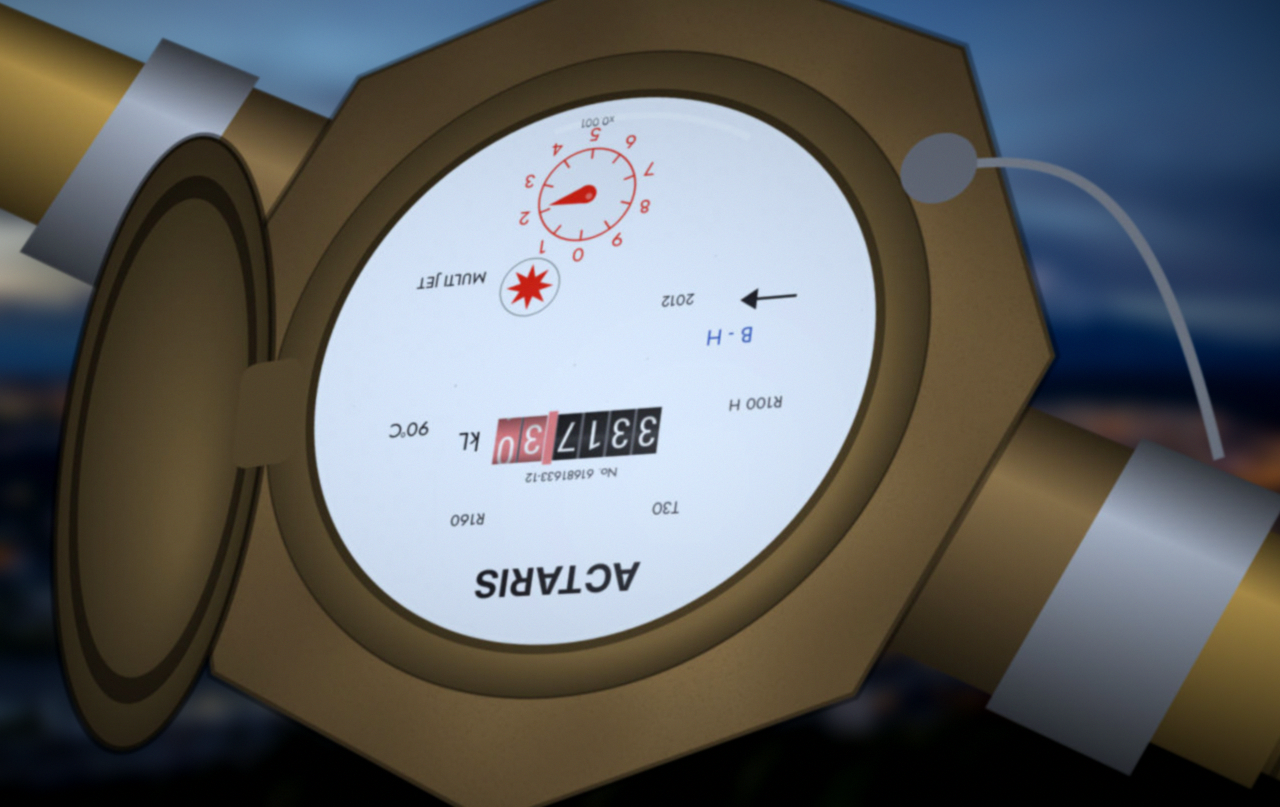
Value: value=3317.302 unit=kL
